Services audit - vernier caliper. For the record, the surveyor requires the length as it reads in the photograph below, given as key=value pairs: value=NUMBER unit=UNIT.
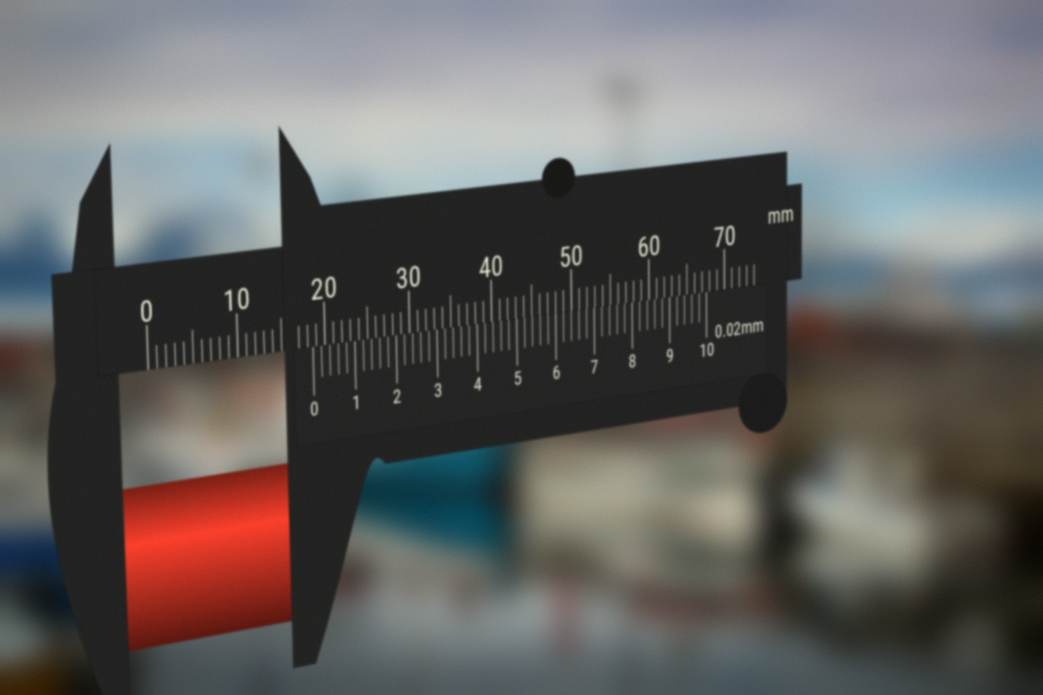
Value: value=18.6 unit=mm
